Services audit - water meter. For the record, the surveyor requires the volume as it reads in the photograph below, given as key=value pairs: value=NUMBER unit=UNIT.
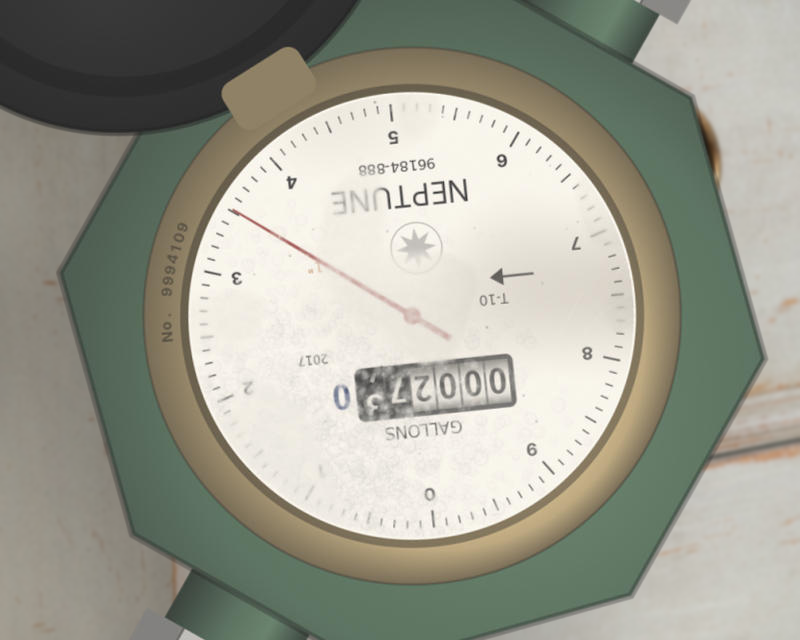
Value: value=2733.5 unit=gal
